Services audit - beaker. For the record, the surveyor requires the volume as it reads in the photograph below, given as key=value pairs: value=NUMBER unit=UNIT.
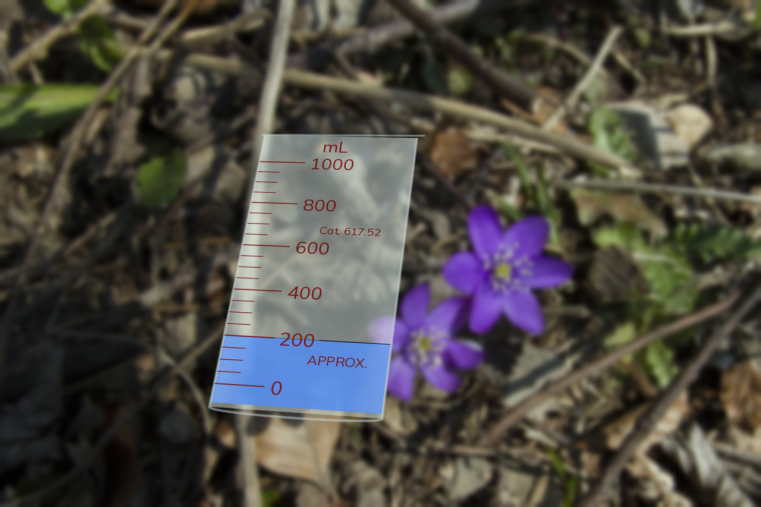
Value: value=200 unit=mL
